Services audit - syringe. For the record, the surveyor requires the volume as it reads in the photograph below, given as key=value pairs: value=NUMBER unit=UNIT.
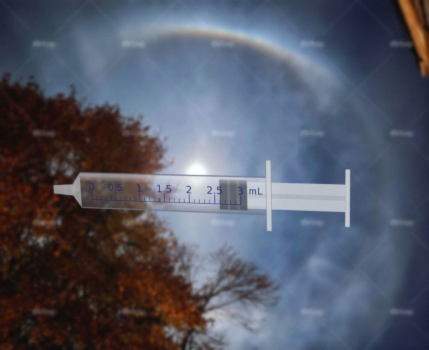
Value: value=2.6 unit=mL
